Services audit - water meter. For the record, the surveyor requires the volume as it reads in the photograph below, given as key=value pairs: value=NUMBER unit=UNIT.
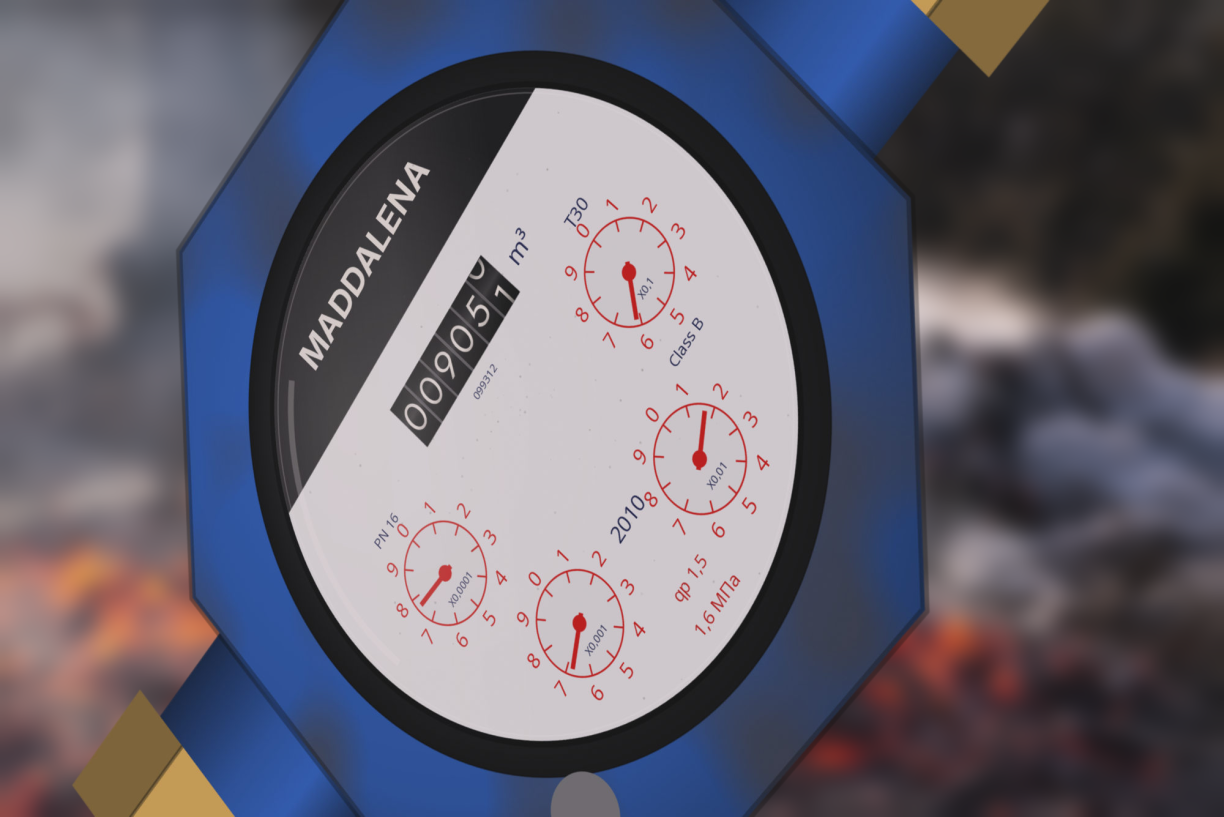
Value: value=9050.6167 unit=m³
